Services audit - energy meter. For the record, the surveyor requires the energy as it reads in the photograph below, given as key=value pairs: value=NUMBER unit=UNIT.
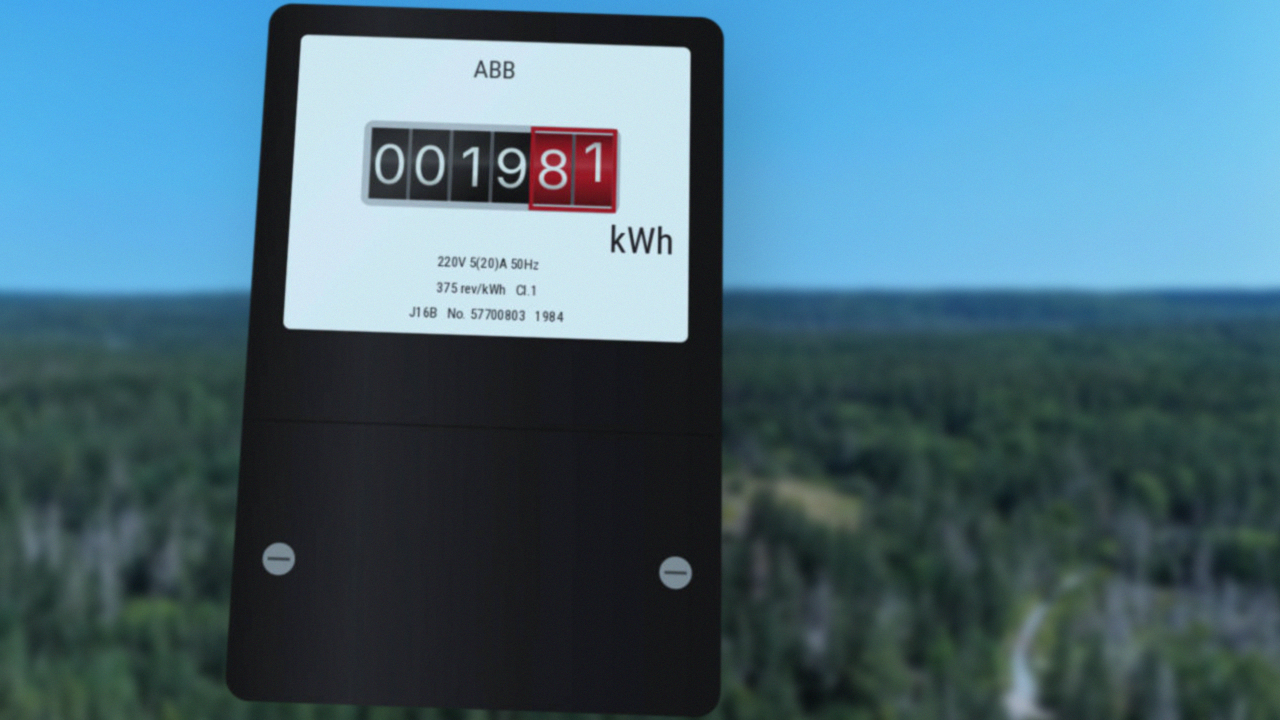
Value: value=19.81 unit=kWh
